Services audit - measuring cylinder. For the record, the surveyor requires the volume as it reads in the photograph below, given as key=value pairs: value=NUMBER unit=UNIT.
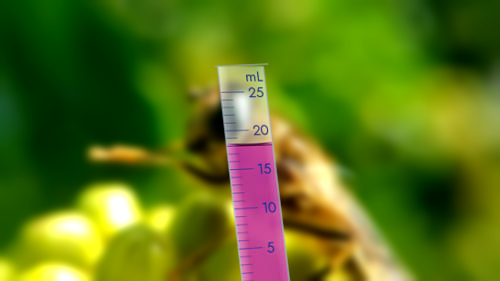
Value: value=18 unit=mL
